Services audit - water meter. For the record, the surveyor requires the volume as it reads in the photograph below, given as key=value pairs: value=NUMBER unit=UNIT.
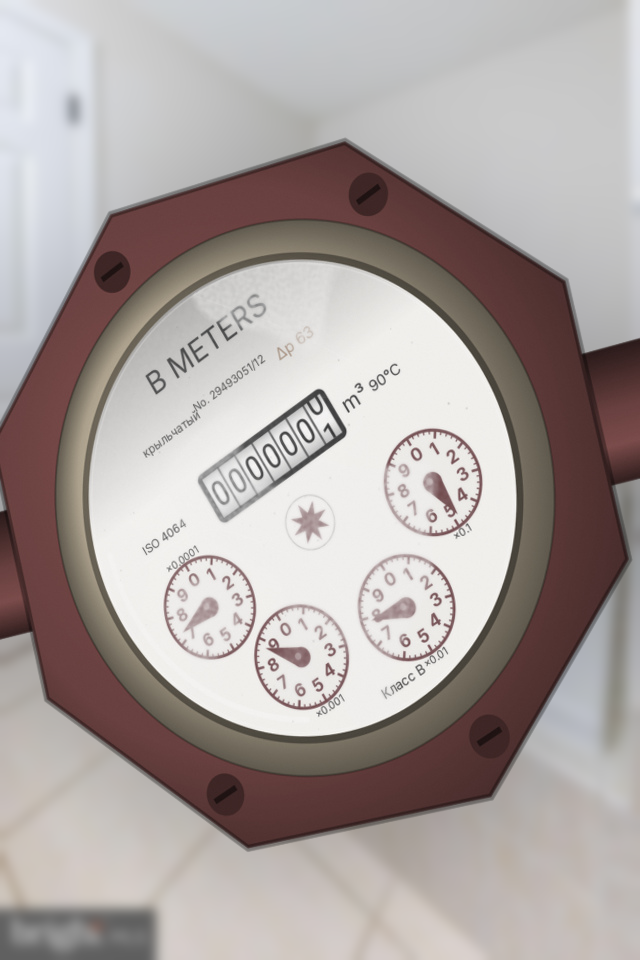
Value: value=0.4787 unit=m³
